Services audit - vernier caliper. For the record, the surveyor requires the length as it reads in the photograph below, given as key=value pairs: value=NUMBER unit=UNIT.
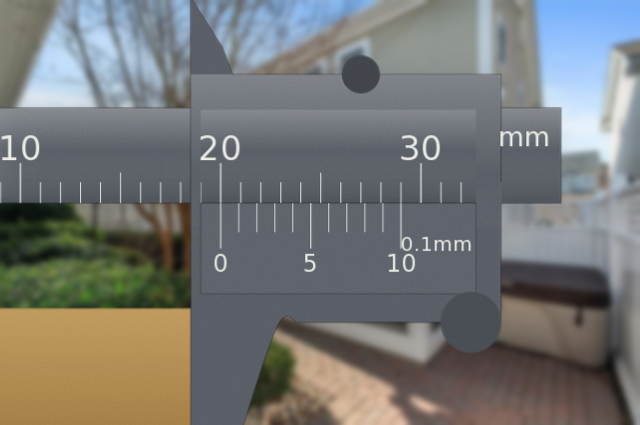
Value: value=20.0 unit=mm
